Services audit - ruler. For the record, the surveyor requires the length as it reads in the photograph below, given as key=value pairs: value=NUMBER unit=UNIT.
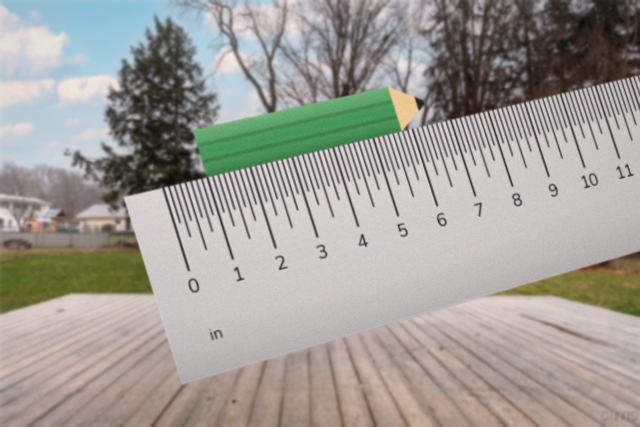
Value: value=5.5 unit=in
